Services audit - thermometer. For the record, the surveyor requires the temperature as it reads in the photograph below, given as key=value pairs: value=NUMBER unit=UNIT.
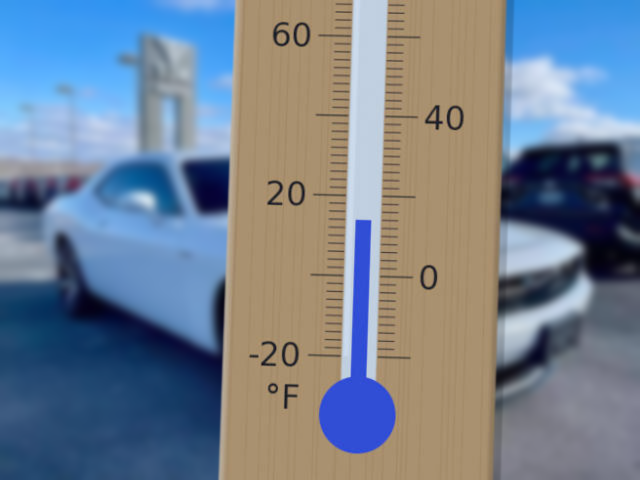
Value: value=14 unit=°F
